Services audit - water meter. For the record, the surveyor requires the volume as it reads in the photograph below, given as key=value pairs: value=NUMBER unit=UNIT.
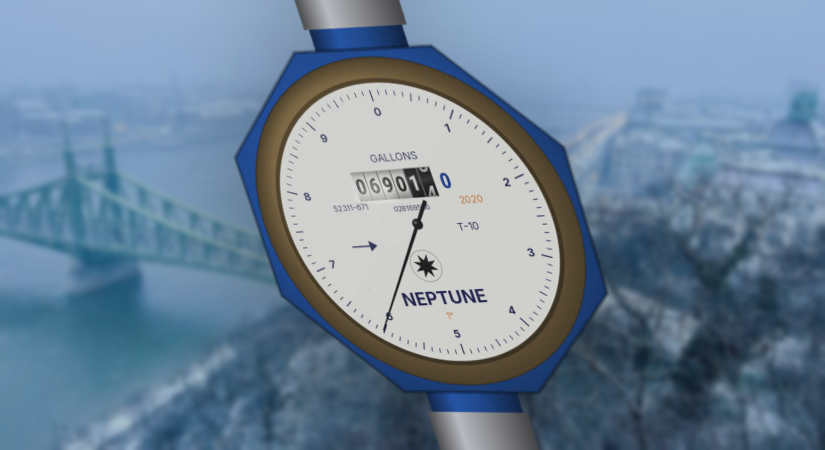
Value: value=690136.0 unit=gal
